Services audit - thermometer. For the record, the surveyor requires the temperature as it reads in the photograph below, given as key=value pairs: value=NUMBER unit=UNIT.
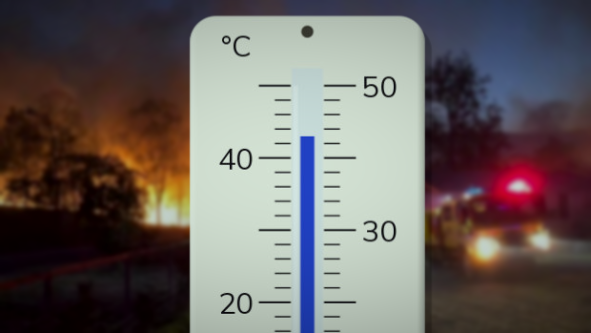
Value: value=43 unit=°C
